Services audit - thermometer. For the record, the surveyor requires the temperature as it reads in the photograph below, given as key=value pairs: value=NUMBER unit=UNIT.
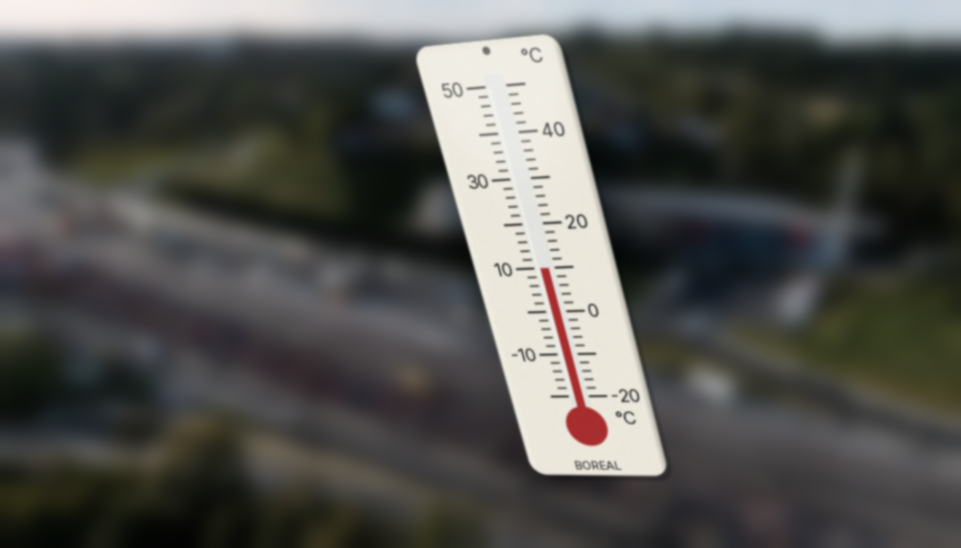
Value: value=10 unit=°C
